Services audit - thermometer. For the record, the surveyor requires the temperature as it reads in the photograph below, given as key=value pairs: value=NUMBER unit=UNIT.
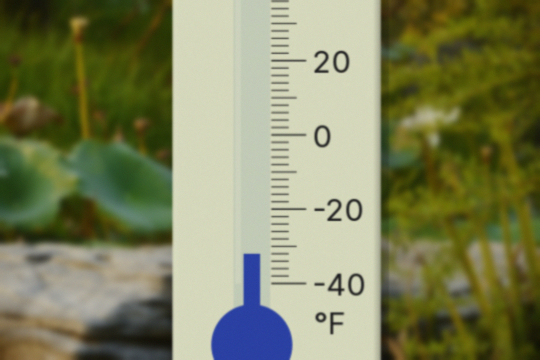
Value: value=-32 unit=°F
